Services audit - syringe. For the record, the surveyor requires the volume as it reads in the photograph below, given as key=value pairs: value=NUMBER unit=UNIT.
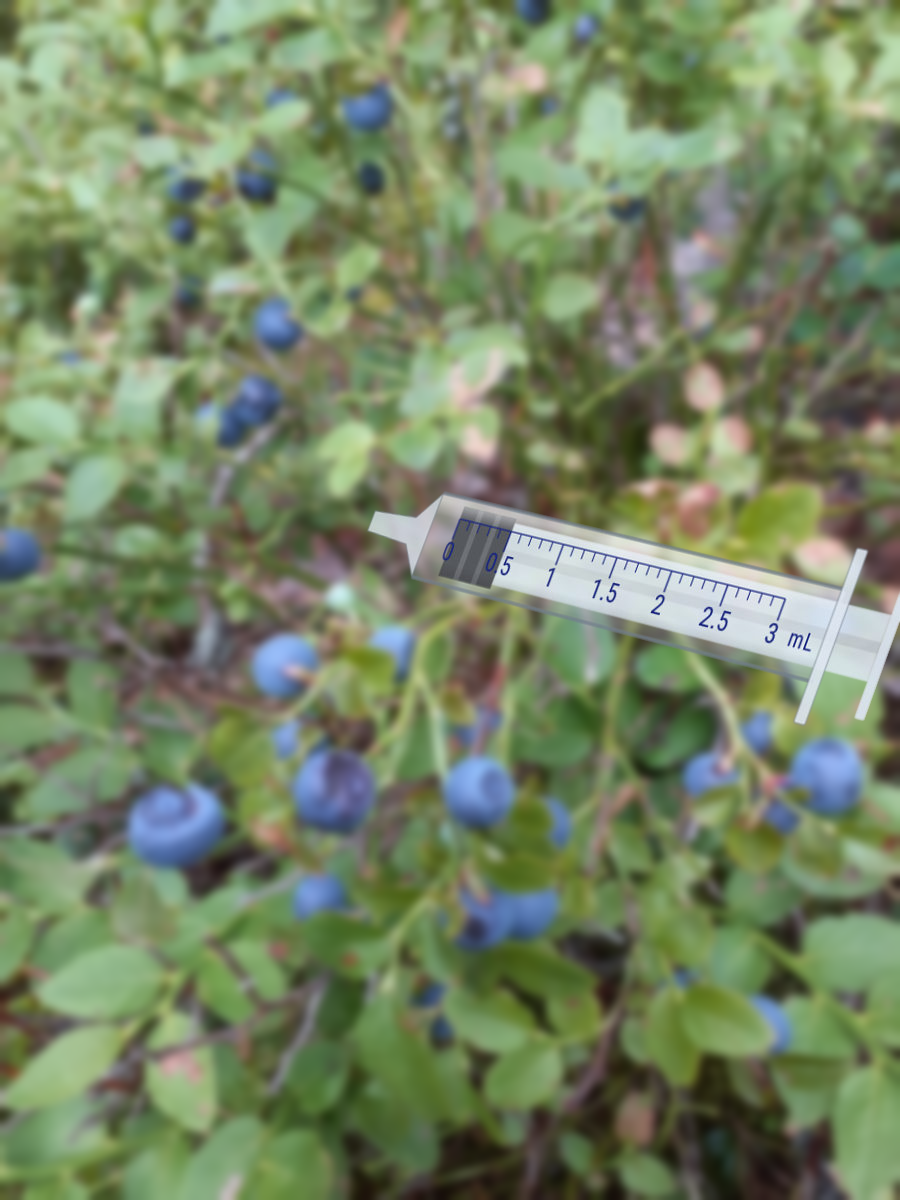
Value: value=0 unit=mL
